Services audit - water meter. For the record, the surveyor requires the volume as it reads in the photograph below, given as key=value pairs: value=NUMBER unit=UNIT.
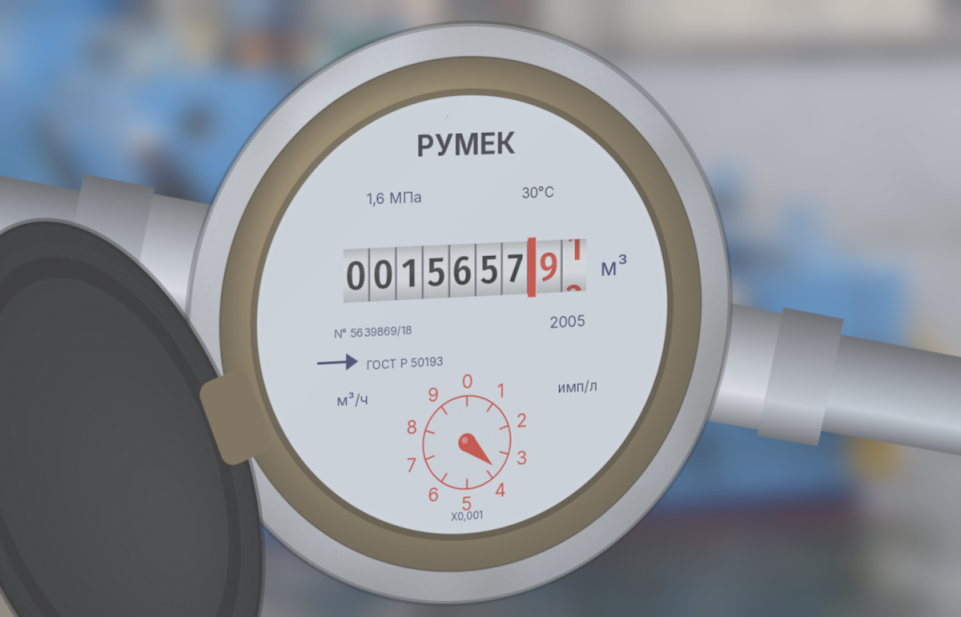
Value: value=15657.913 unit=m³
